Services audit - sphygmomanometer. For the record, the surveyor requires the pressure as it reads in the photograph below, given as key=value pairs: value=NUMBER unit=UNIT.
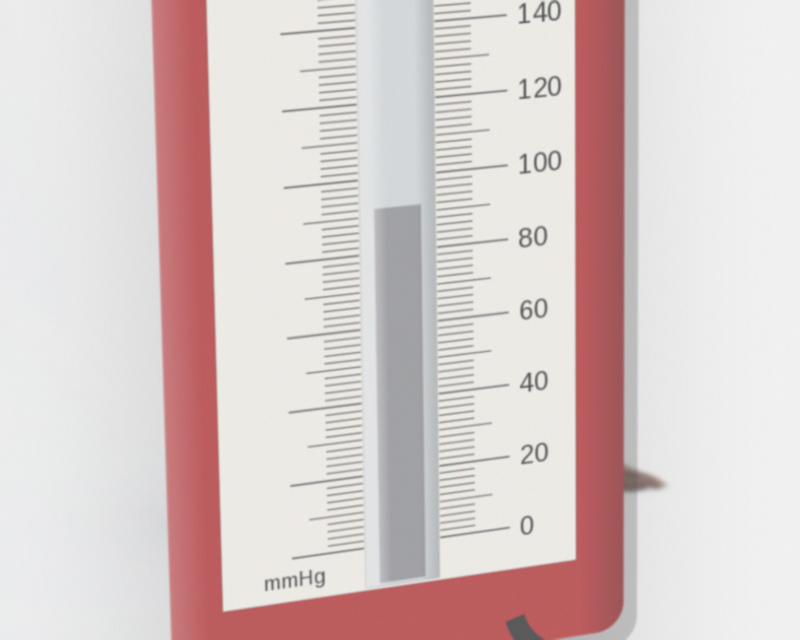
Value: value=92 unit=mmHg
